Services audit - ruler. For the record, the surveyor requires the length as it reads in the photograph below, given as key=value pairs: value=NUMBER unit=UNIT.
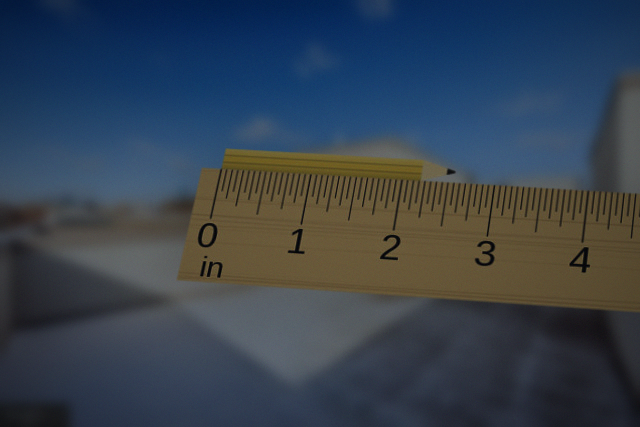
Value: value=2.5625 unit=in
